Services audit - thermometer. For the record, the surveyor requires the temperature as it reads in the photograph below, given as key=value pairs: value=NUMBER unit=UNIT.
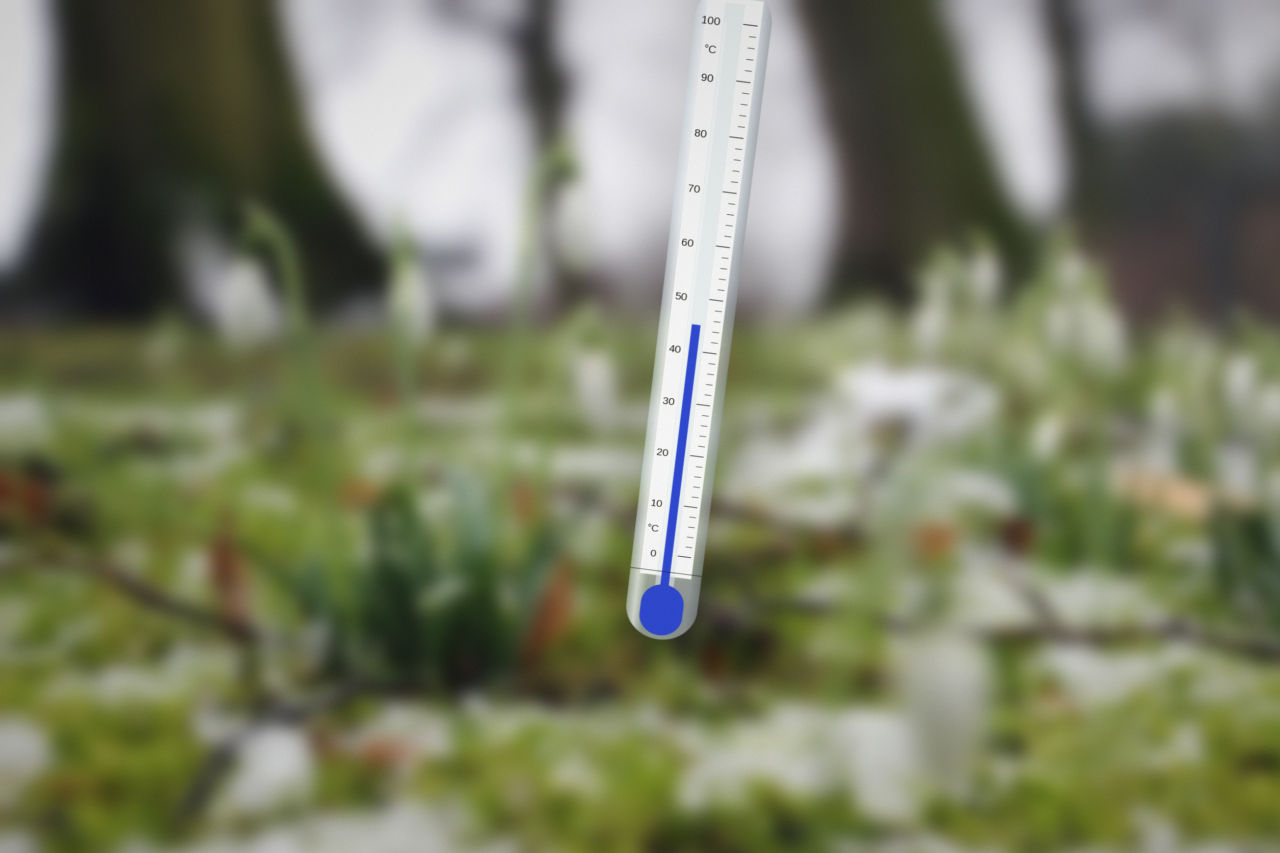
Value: value=45 unit=°C
